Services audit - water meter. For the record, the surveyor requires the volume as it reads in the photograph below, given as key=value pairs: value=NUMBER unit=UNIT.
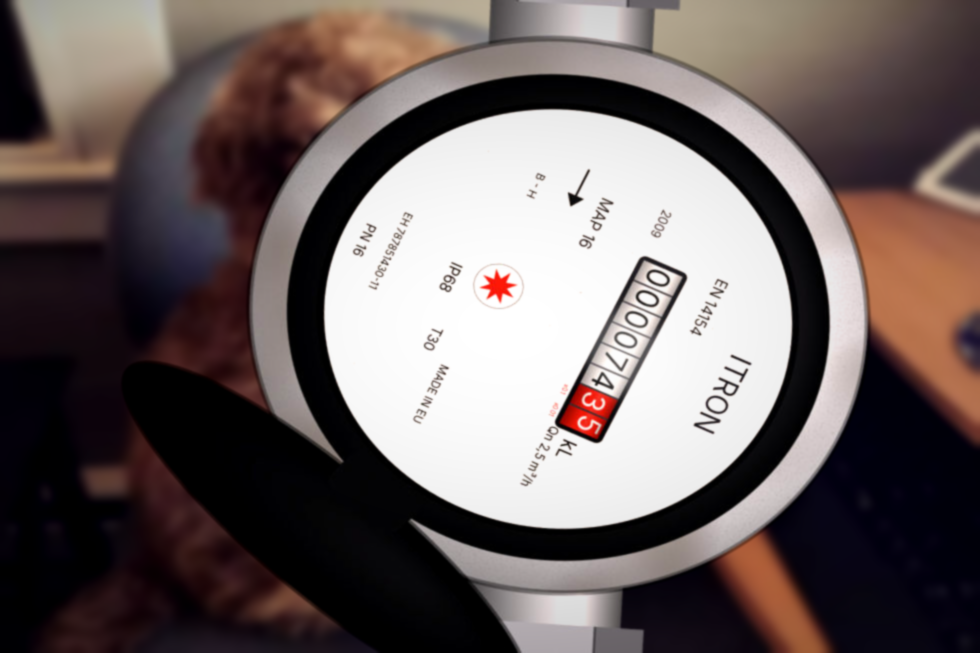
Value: value=74.35 unit=kL
